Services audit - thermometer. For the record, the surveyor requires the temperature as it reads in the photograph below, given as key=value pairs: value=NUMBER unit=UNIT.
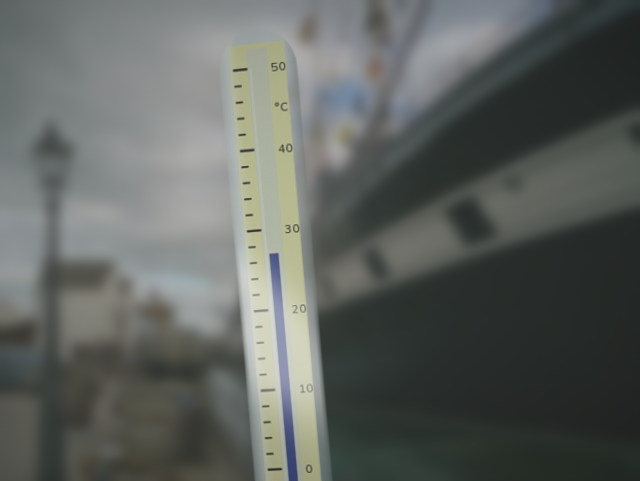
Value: value=27 unit=°C
